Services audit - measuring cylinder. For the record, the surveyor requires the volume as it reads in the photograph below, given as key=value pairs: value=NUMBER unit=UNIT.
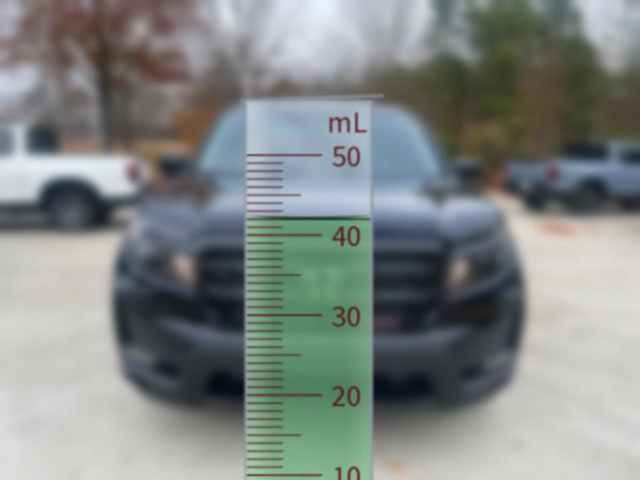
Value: value=42 unit=mL
